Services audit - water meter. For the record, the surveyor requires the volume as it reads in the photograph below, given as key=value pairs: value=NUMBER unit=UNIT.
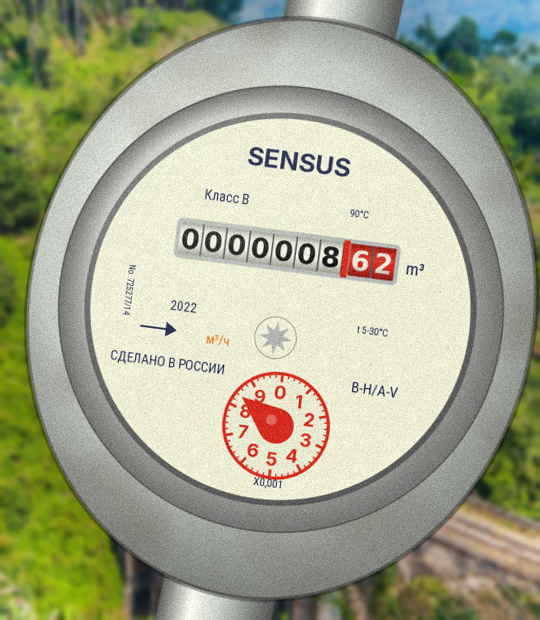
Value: value=8.628 unit=m³
